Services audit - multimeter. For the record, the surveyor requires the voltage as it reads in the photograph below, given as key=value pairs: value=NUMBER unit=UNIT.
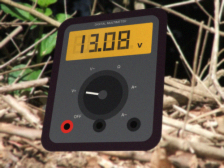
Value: value=13.08 unit=V
